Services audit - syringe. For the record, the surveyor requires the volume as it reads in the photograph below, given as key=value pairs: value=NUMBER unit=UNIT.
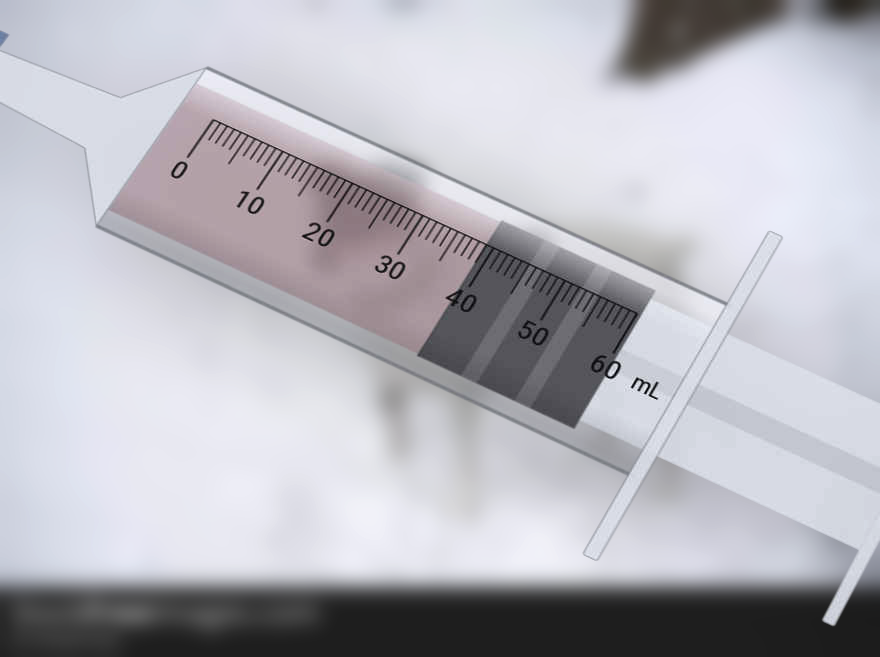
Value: value=39 unit=mL
